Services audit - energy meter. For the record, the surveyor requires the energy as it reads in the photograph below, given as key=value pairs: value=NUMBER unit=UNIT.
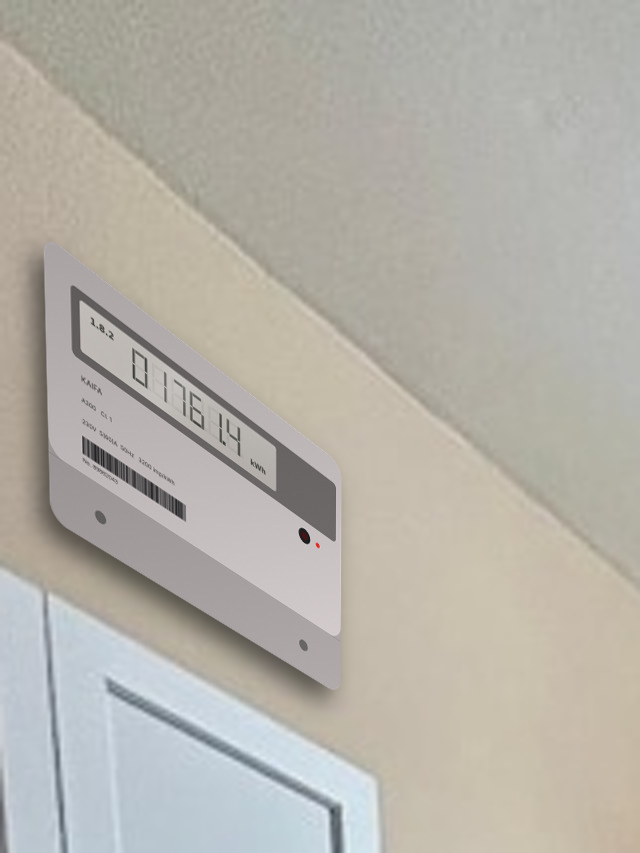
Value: value=1761.4 unit=kWh
